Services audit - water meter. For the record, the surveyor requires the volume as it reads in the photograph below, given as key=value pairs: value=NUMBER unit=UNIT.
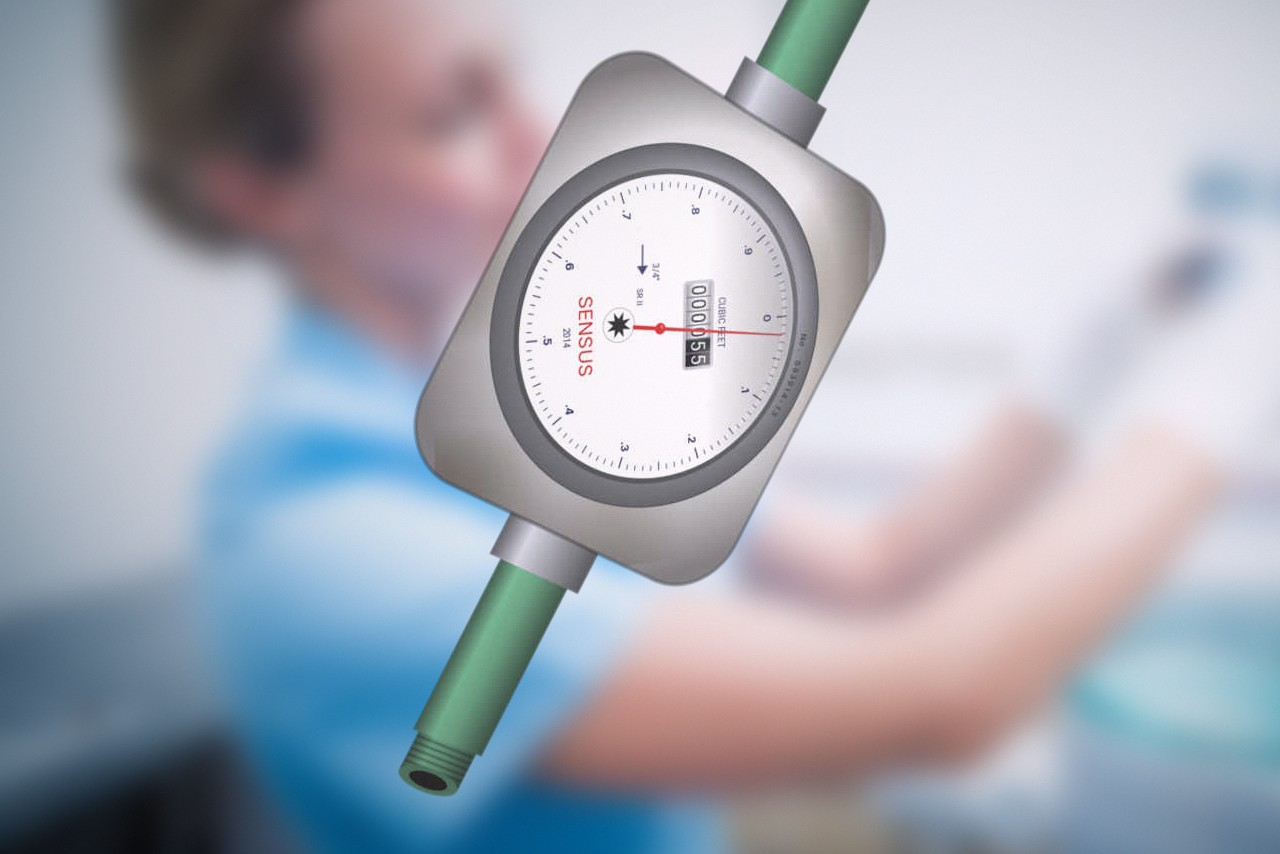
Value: value=55.02 unit=ft³
